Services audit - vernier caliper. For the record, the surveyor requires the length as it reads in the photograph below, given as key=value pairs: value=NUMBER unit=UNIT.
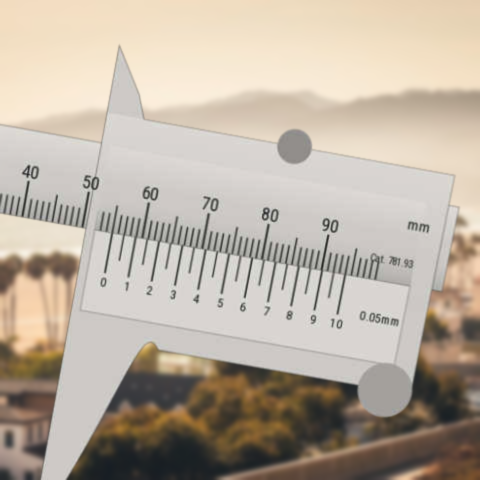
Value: value=55.0 unit=mm
